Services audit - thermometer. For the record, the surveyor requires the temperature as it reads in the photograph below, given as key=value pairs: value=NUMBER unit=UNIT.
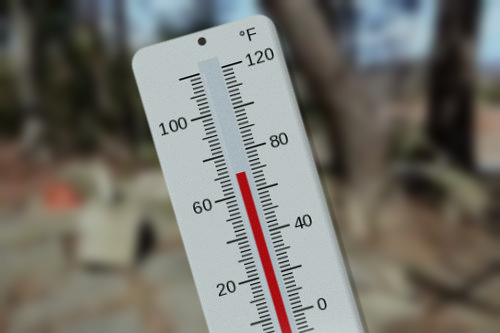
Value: value=70 unit=°F
